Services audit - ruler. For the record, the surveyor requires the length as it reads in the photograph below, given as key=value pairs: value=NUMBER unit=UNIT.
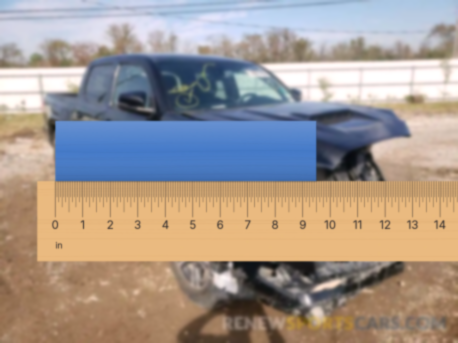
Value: value=9.5 unit=in
